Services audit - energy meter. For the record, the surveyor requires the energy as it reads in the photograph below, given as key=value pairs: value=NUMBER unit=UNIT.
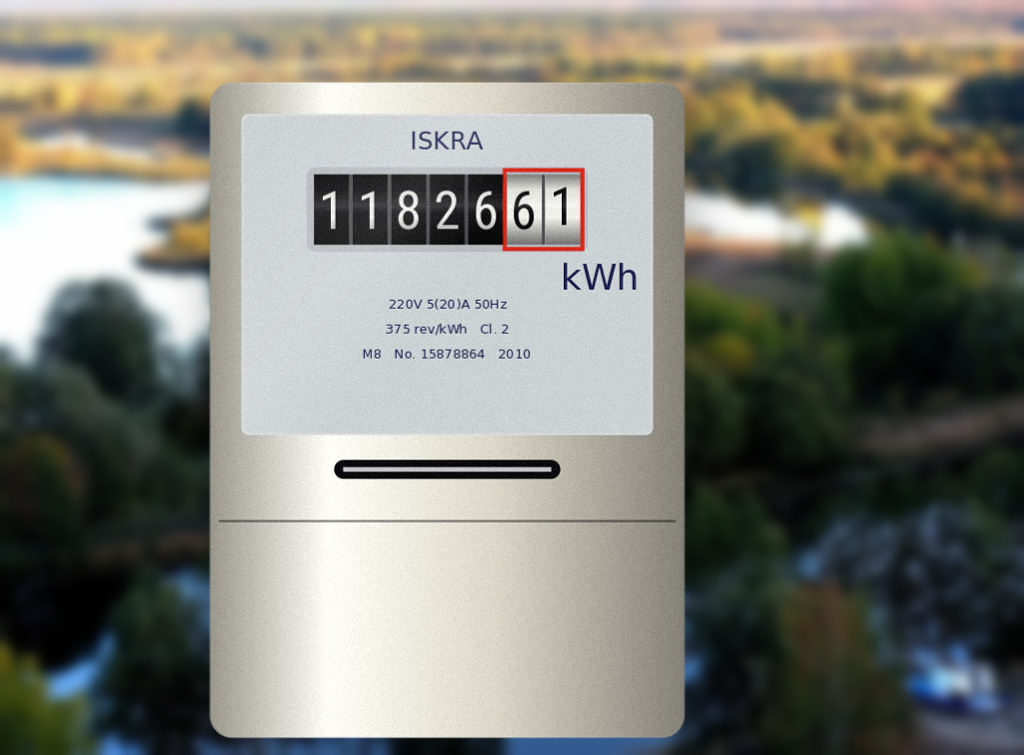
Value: value=11826.61 unit=kWh
